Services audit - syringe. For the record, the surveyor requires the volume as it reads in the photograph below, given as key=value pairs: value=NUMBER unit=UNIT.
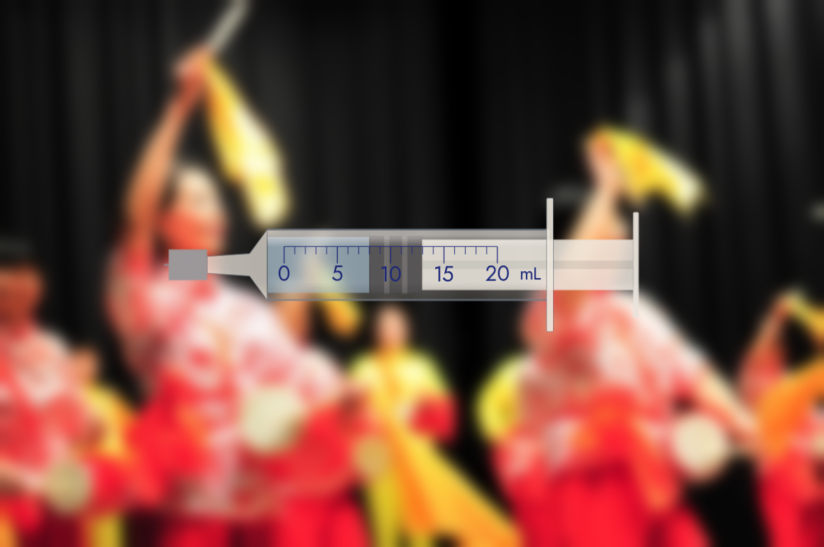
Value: value=8 unit=mL
